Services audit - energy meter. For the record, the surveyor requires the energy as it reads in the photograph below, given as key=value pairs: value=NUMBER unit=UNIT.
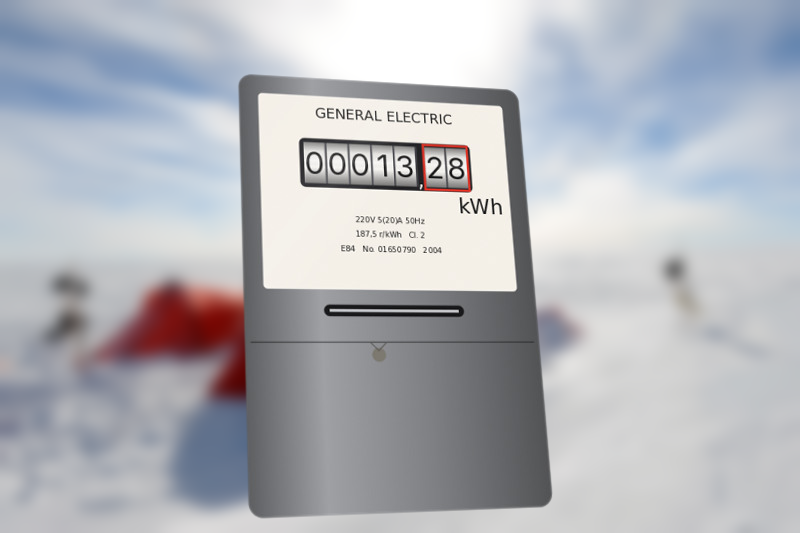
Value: value=13.28 unit=kWh
